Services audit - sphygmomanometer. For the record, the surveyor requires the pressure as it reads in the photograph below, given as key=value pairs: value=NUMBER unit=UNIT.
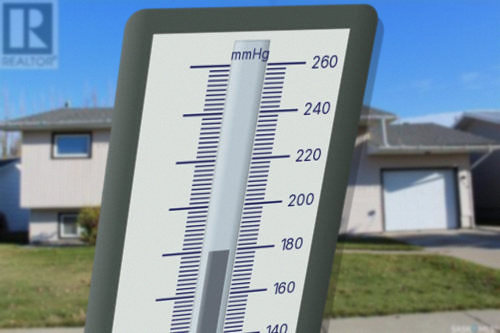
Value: value=180 unit=mmHg
